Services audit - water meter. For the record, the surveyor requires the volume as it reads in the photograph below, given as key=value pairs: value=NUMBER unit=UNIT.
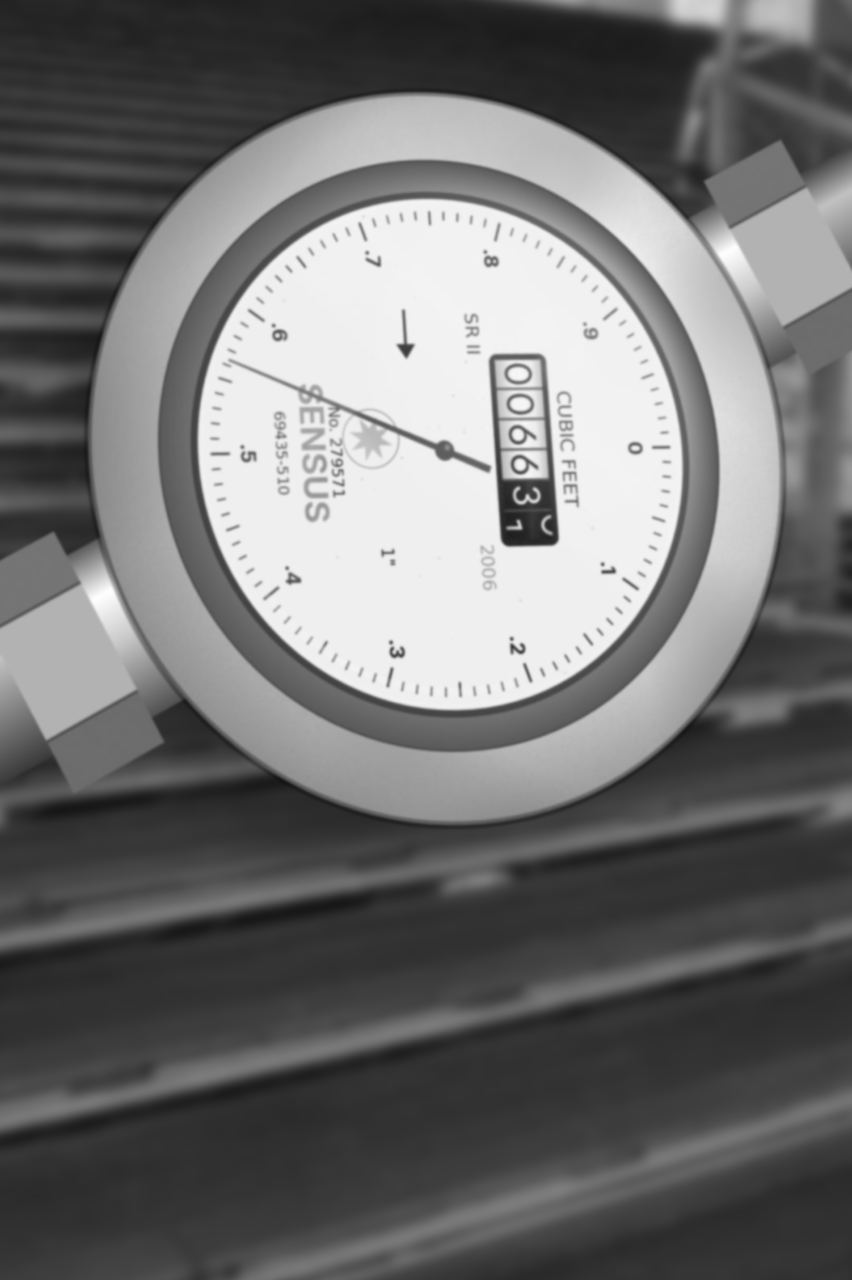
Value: value=6630.56 unit=ft³
